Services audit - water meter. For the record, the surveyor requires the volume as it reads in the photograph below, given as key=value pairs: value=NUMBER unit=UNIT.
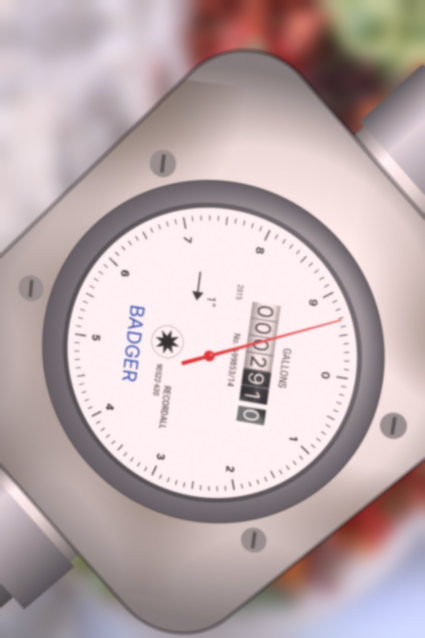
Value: value=2909.3 unit=gal
